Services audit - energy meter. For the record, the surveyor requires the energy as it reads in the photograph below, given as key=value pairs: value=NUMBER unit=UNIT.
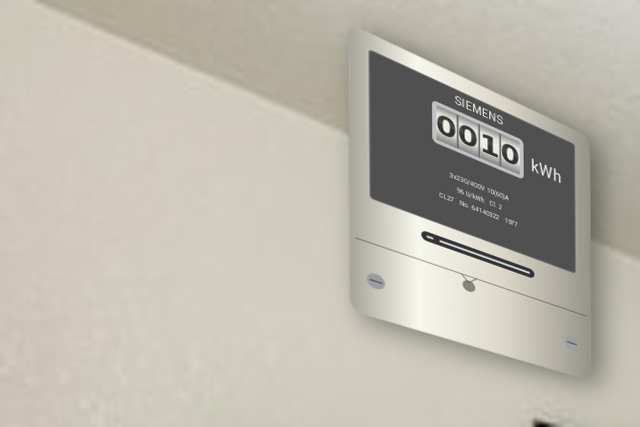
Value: value=10 unit=kWh
